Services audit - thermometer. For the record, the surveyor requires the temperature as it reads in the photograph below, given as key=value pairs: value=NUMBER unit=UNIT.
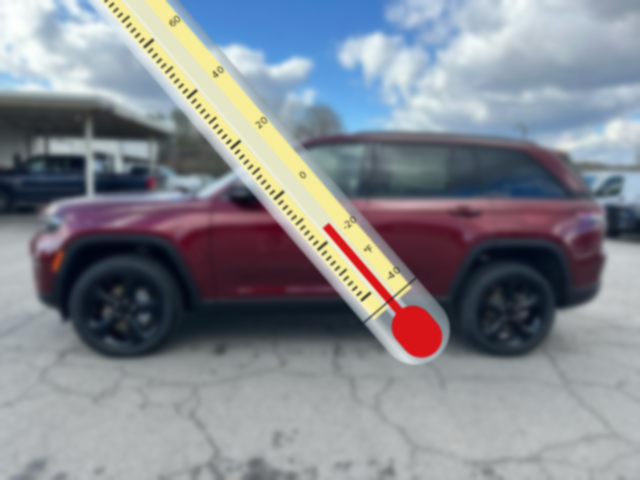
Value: value=-16 unit=°F
